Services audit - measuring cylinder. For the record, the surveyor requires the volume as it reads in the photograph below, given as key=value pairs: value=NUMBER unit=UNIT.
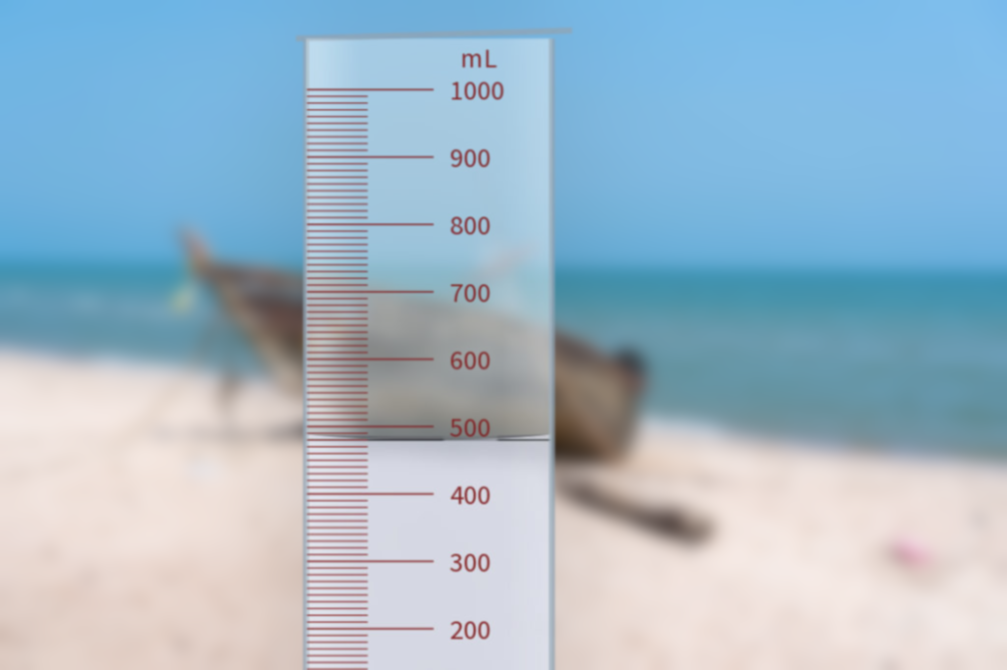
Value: value=480 unit=mL
